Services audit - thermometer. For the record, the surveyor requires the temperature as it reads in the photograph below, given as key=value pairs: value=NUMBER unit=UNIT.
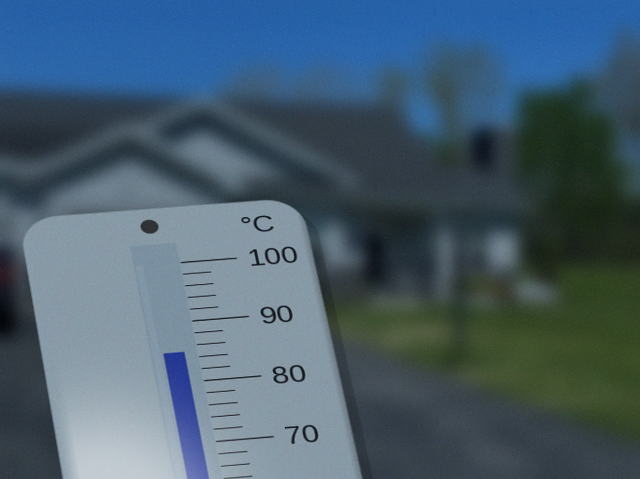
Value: value=85 unit=°C
